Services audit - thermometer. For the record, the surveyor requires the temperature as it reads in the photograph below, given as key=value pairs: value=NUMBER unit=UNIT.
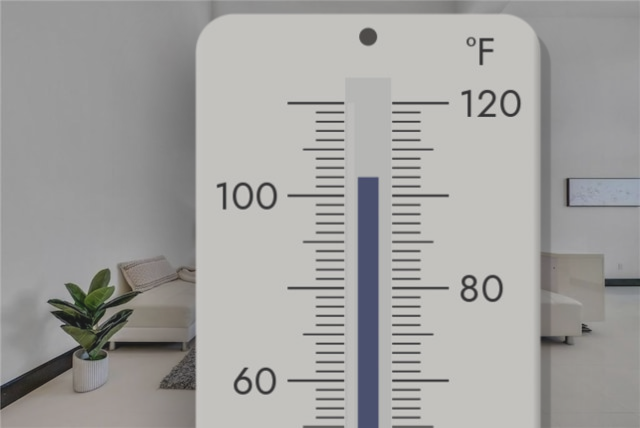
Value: value=104 unit=°F
